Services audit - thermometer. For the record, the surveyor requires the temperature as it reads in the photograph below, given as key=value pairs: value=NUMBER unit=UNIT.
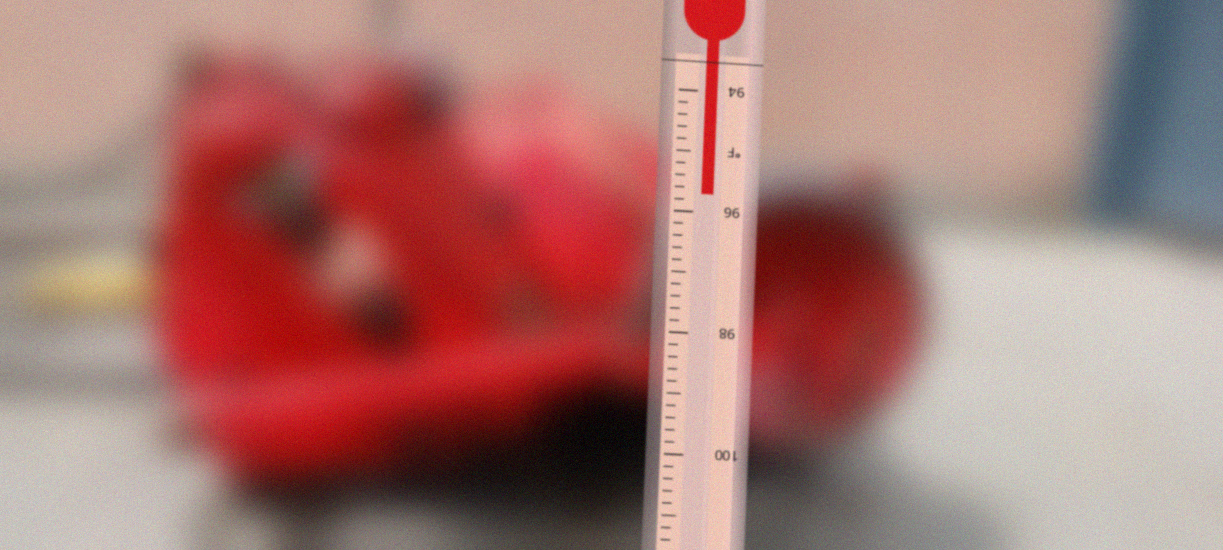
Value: value=95.7 unit=°F
